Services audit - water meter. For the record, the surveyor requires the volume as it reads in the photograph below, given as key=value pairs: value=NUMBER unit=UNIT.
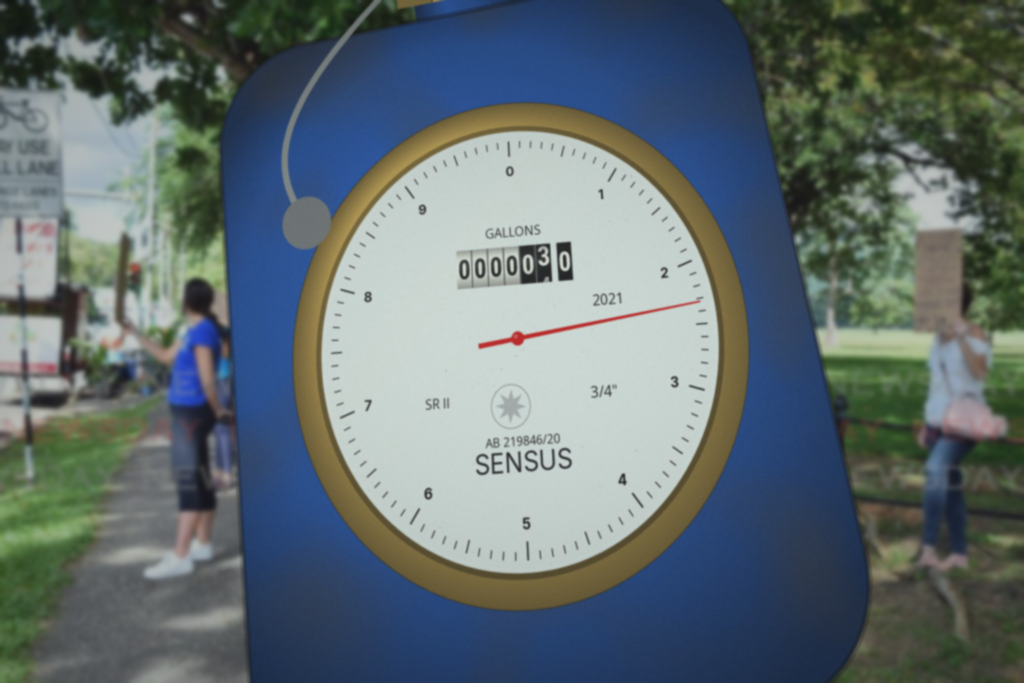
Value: value=32.3 unit=gal
